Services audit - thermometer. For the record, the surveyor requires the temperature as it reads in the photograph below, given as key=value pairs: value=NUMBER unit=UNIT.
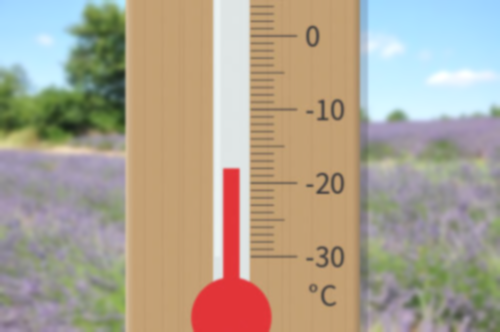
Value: value=-18 unit=°C
